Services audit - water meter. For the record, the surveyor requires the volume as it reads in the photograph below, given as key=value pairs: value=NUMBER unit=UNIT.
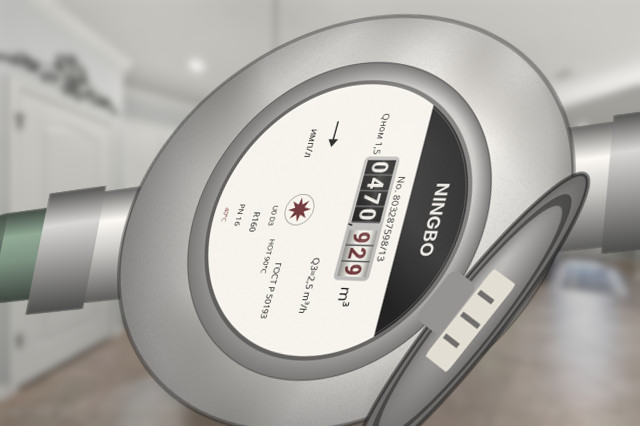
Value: value=470.929 unit=m³
